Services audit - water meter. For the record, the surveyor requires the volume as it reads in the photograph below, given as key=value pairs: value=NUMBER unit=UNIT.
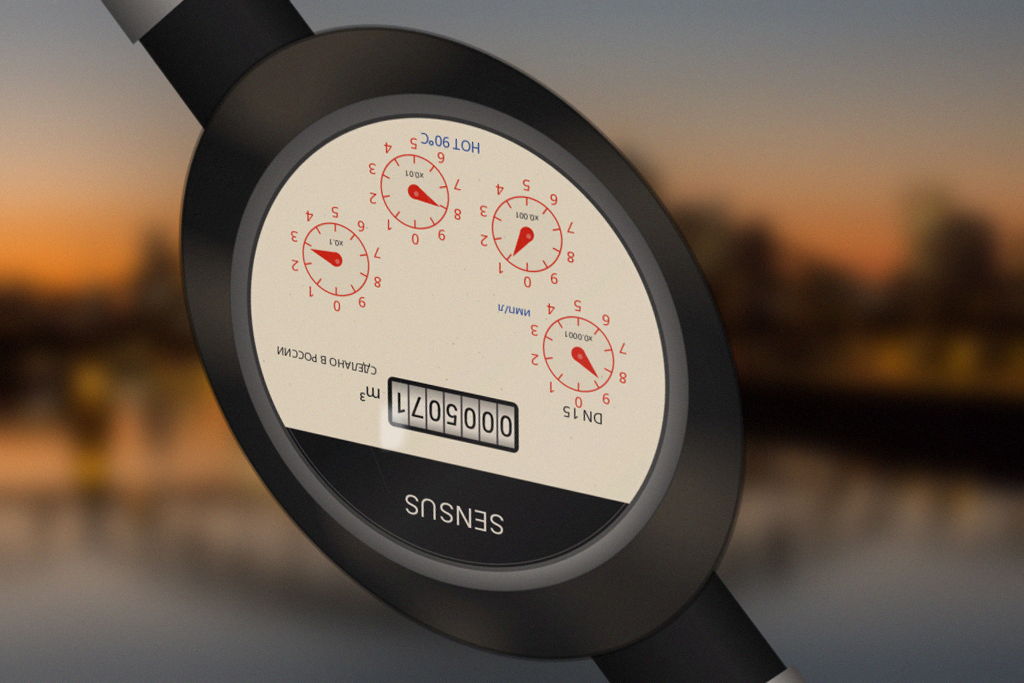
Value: value=5071.2808 unit=m³
